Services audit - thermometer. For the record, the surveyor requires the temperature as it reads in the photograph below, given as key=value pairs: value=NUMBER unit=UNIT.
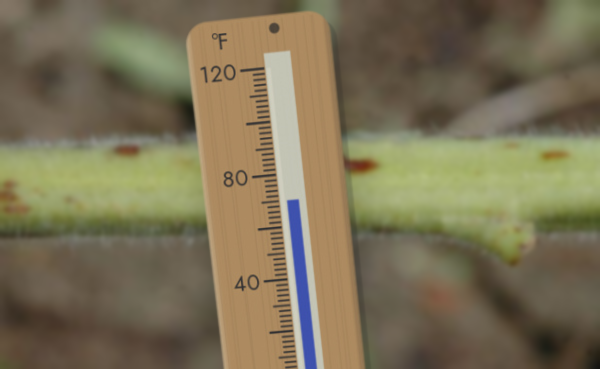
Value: value=70 unit=°F
